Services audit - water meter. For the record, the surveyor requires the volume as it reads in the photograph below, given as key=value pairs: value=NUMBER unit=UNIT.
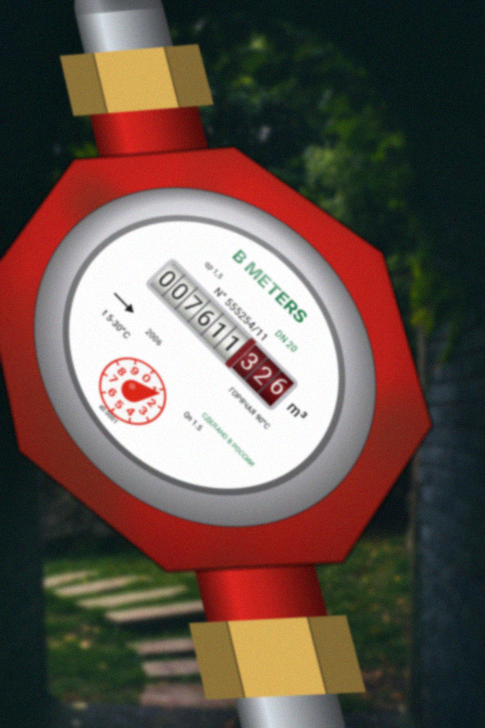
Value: value=7611.3261 unit=m³
